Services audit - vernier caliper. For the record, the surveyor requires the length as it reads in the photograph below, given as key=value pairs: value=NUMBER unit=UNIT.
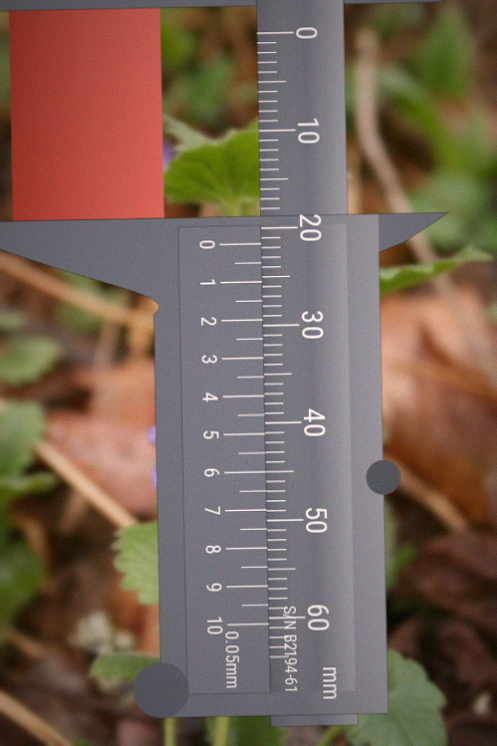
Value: value=21.6 unit=mm
